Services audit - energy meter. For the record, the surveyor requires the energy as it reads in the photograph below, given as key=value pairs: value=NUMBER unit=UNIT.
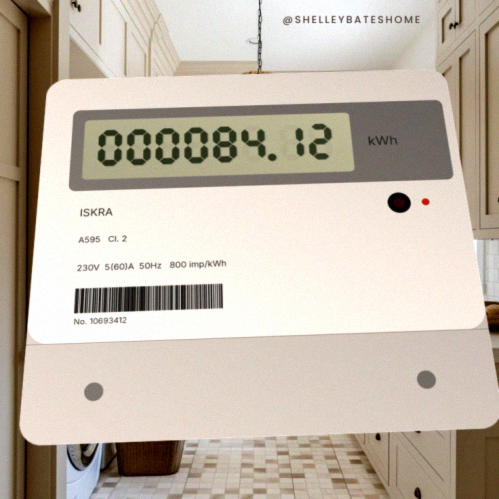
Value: value=84.12 unit=kWh
